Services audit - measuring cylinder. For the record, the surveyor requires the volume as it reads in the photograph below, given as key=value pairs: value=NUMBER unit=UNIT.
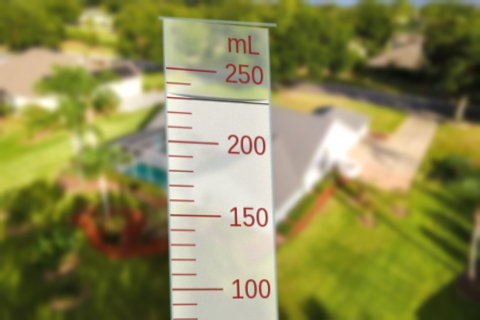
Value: value=230 unit=mL
